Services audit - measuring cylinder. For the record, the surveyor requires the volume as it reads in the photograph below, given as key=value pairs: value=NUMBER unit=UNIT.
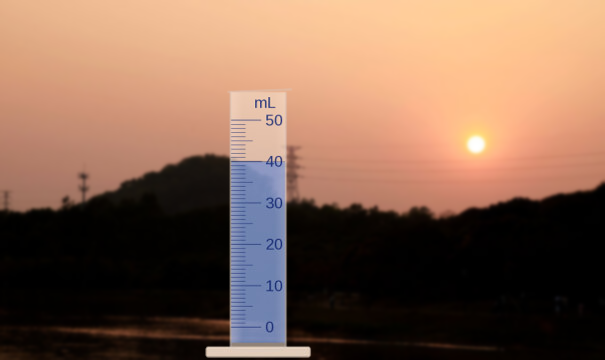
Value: value=40 unit=mL
